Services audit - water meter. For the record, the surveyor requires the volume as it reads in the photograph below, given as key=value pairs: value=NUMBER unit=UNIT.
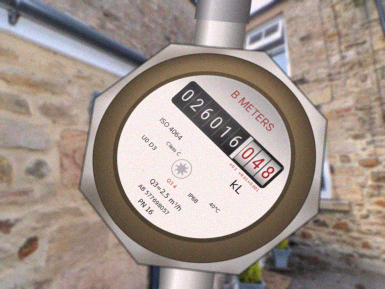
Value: value=26016.048 unit=kL
